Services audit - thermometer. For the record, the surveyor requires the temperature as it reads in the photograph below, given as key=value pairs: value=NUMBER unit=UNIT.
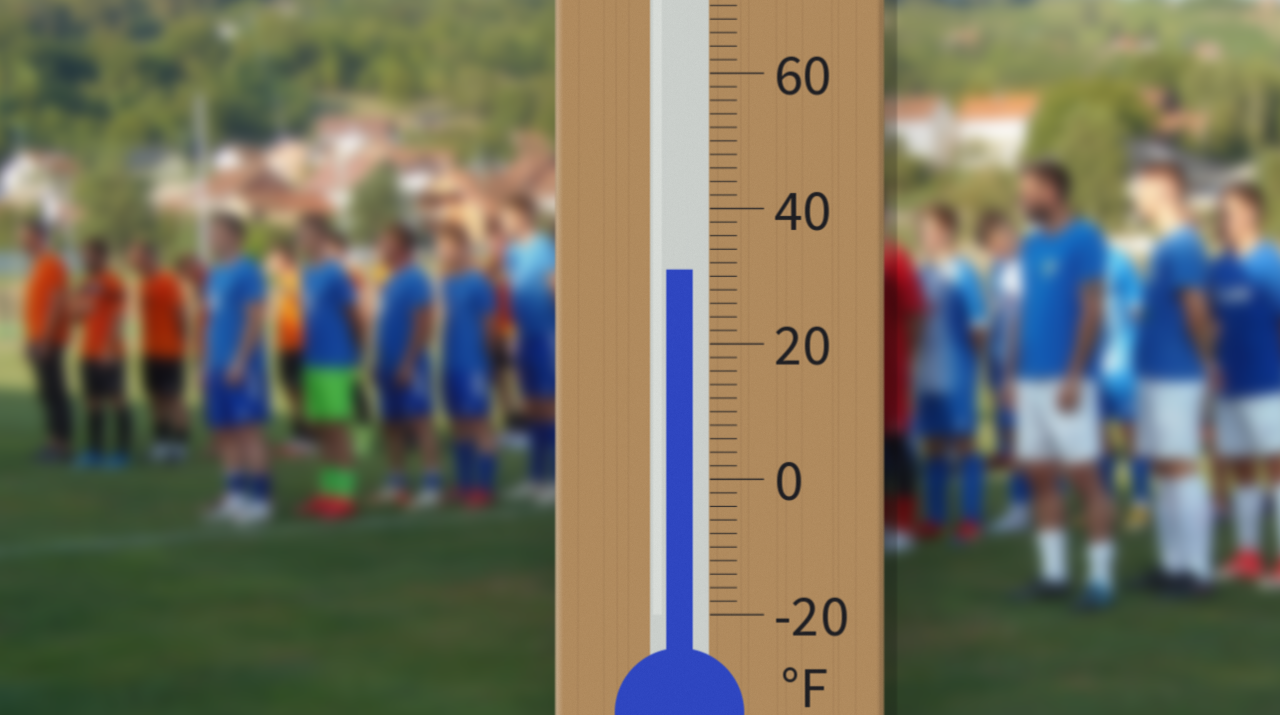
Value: value=31 unit=°F
